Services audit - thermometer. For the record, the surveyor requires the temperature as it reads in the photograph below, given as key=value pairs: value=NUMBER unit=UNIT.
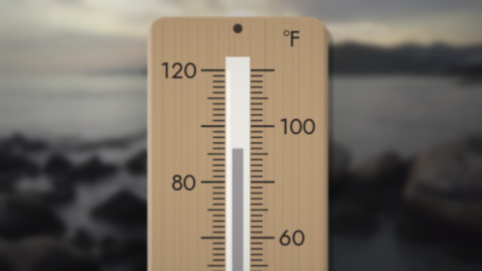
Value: value=92 unit=°F
